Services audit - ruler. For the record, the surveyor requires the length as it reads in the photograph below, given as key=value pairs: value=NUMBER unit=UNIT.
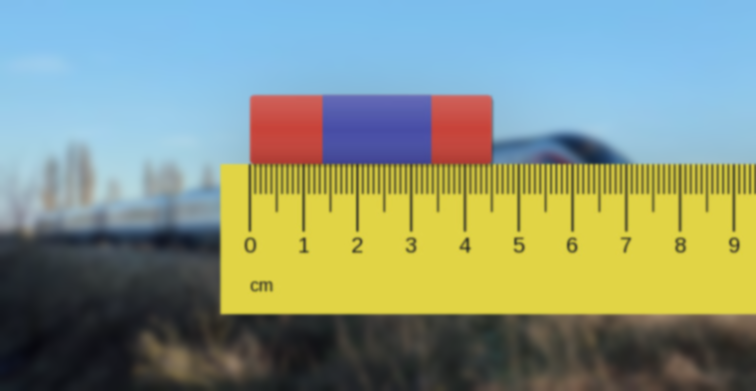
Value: value=4.5 unit=cm
